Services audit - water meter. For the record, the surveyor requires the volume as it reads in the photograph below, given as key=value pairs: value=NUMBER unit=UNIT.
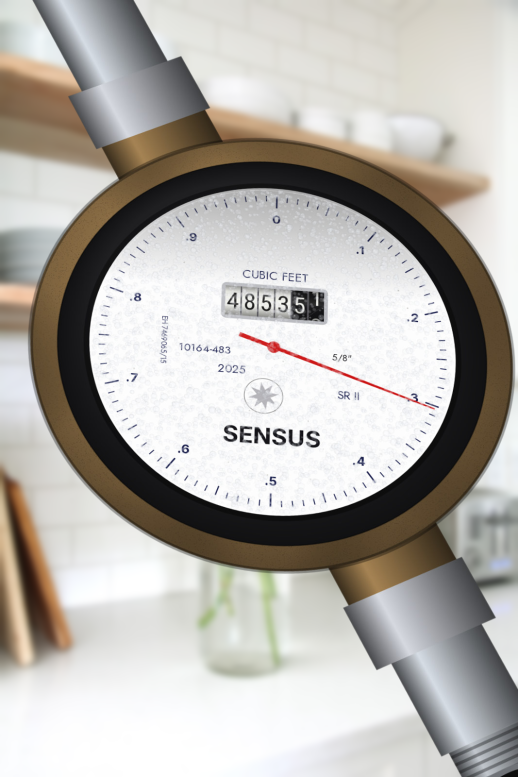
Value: value=485351.30 unit=ft³
